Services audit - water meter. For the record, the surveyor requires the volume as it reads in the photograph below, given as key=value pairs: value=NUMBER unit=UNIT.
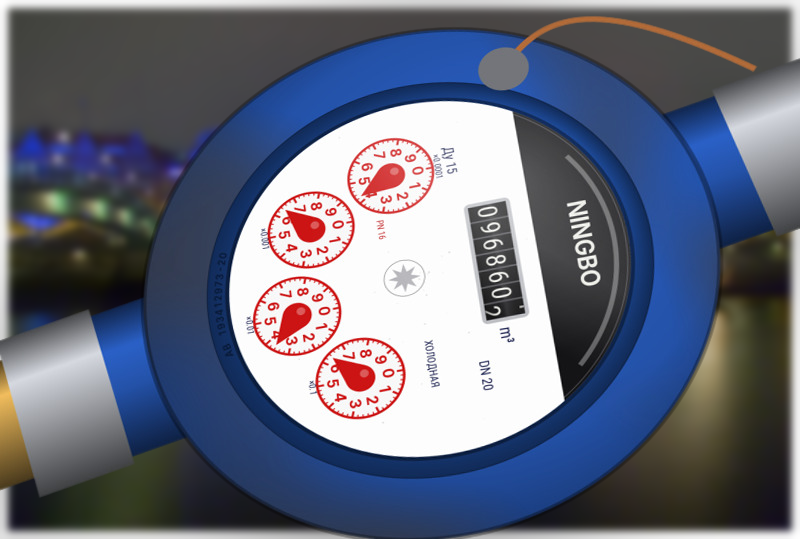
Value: value=968601.6364 unit=m³
